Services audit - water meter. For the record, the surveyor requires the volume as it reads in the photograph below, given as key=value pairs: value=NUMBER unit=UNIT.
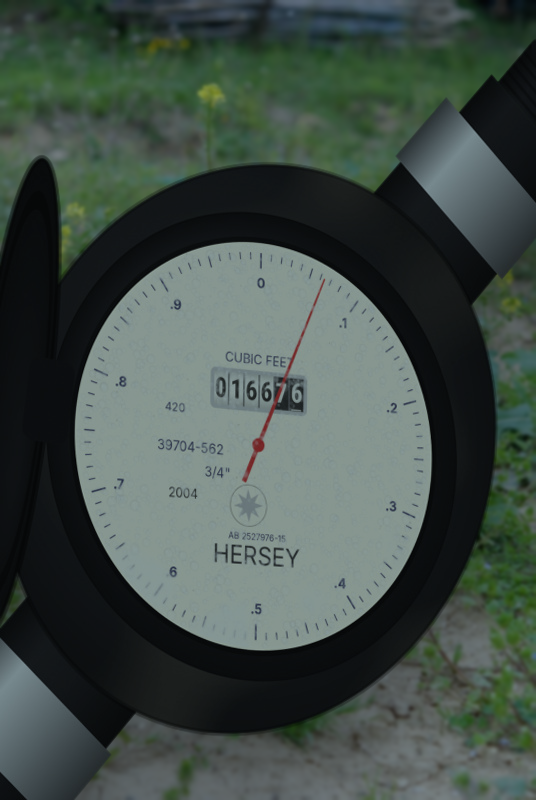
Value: value=16676.06 unit=ft³
